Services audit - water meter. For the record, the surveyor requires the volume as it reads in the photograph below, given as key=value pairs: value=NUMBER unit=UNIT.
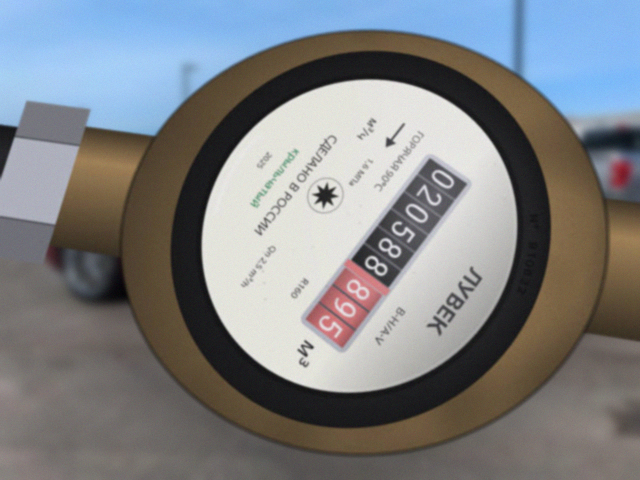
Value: value=20588.895 unit=m³
